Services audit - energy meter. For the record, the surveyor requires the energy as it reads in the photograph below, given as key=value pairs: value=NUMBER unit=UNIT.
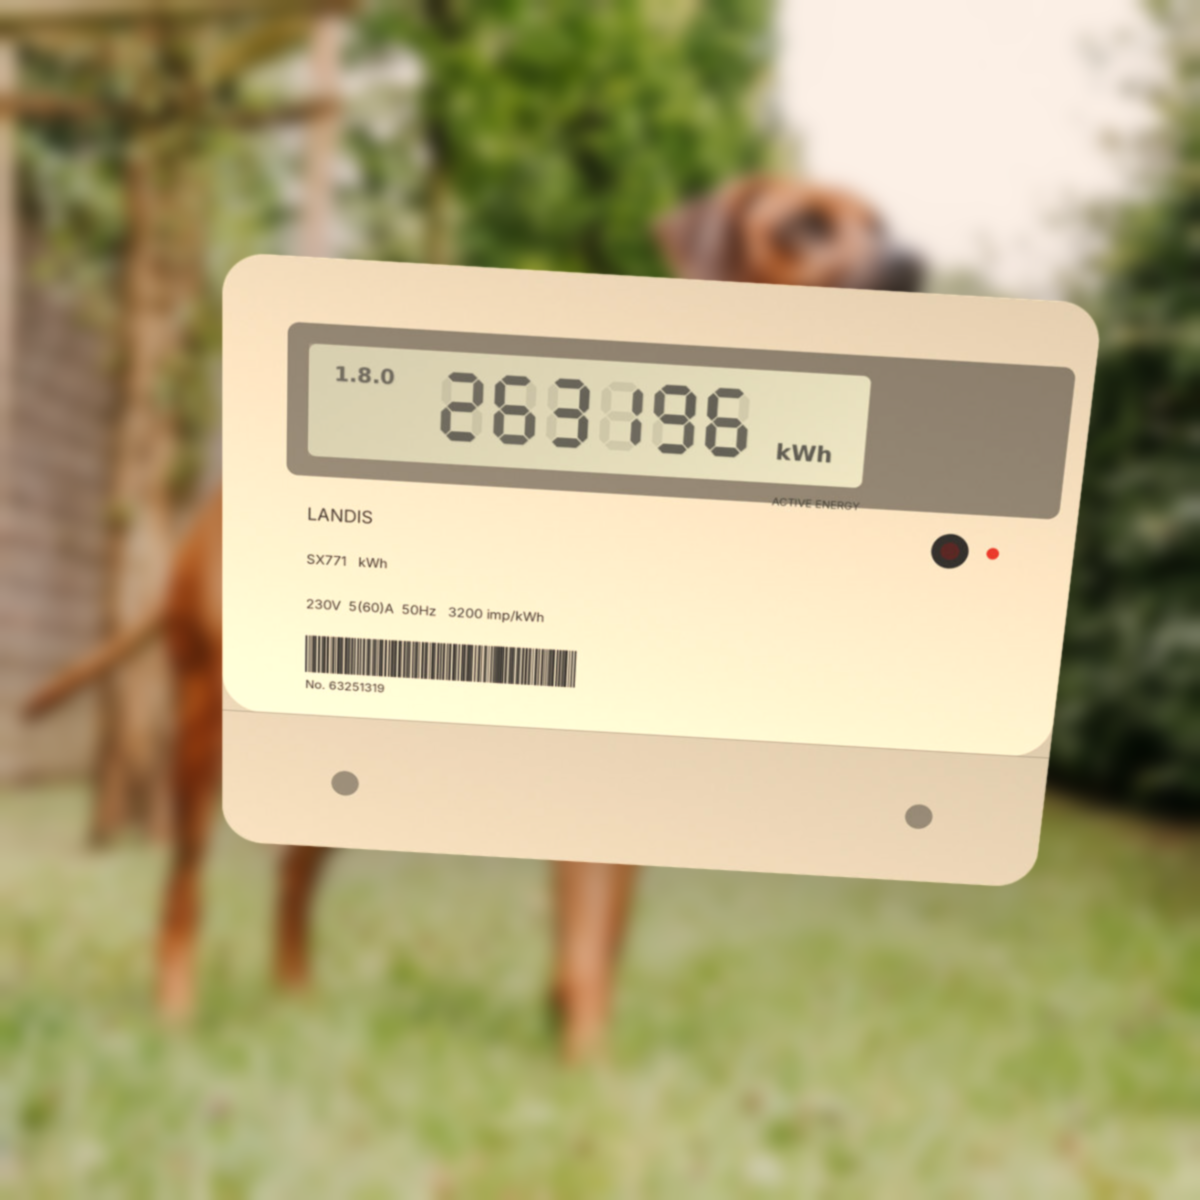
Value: value=263196 unit=kWh
